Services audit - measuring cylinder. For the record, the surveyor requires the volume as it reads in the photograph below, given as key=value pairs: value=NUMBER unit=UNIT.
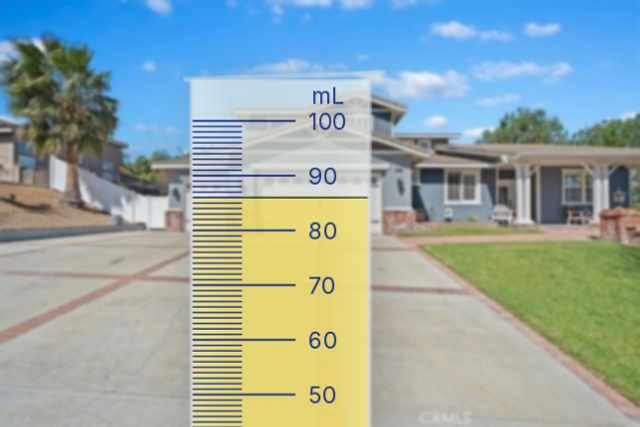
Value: value=86 unit=mL
